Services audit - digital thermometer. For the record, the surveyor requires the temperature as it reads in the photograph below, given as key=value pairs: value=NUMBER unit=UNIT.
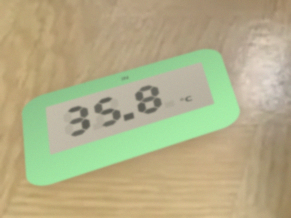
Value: value=35.8 unit=°C
